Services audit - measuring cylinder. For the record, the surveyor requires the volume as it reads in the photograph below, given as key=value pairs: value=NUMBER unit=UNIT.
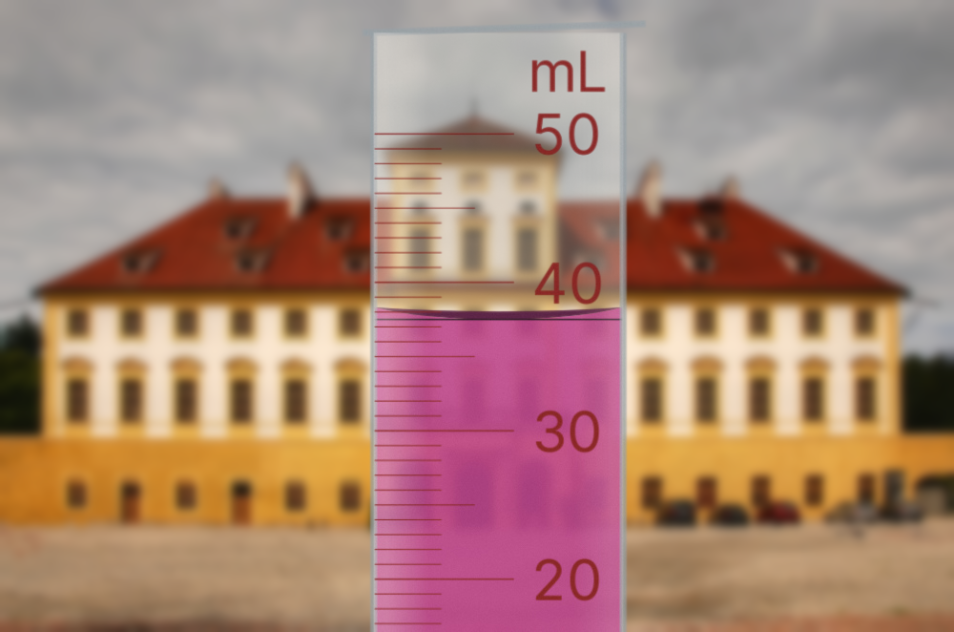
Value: value=37.5 unit=mL
